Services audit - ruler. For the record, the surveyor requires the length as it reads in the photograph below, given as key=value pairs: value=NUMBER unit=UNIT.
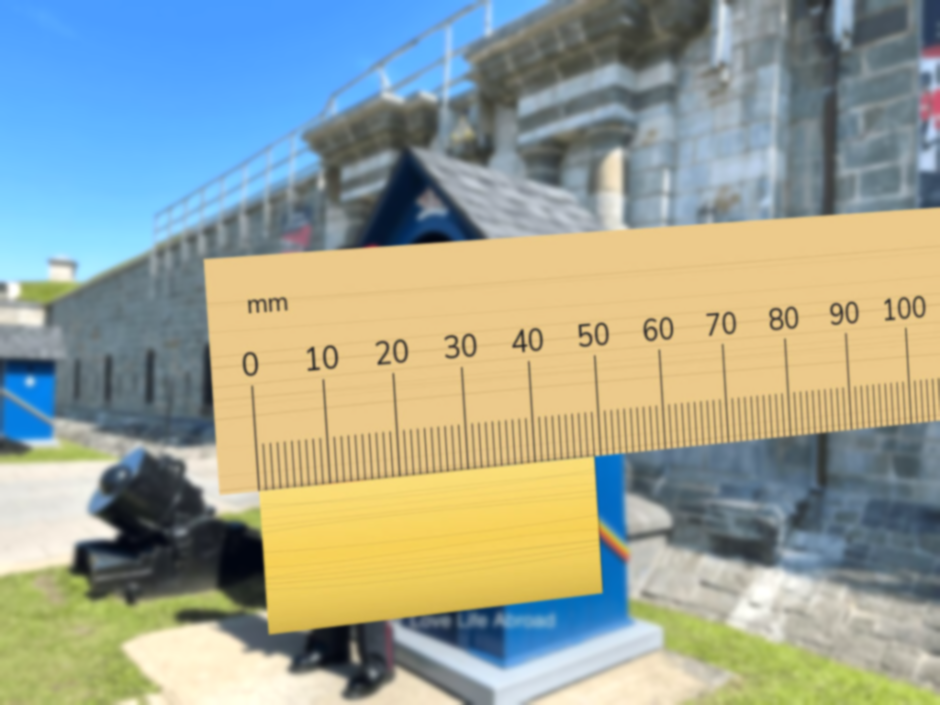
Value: value=49 unit=mm
